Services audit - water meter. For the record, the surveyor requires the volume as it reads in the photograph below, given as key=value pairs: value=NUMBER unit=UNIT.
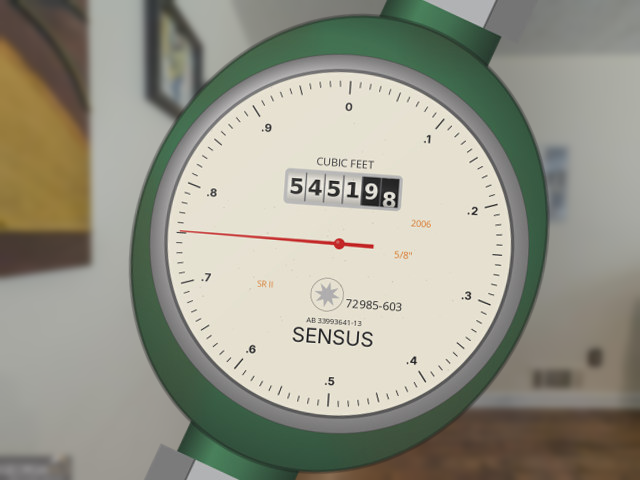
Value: value=545197.75 unit=ft³
